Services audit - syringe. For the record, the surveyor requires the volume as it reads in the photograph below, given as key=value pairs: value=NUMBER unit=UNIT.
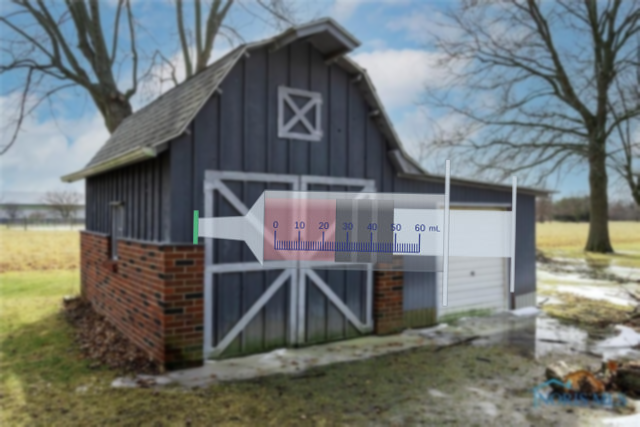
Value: value=25 unit=mL
